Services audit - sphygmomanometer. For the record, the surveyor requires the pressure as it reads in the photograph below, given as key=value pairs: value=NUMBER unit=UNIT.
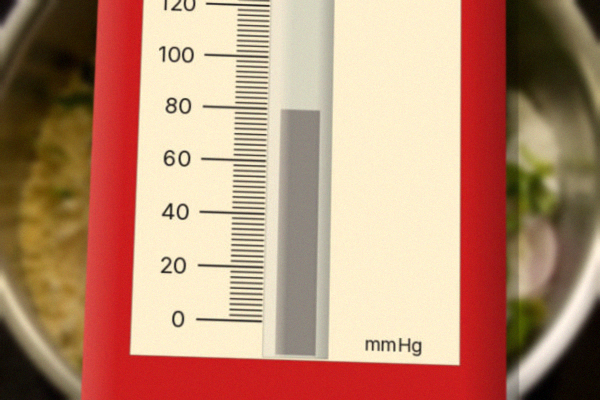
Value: value=80 unit=mmHg
